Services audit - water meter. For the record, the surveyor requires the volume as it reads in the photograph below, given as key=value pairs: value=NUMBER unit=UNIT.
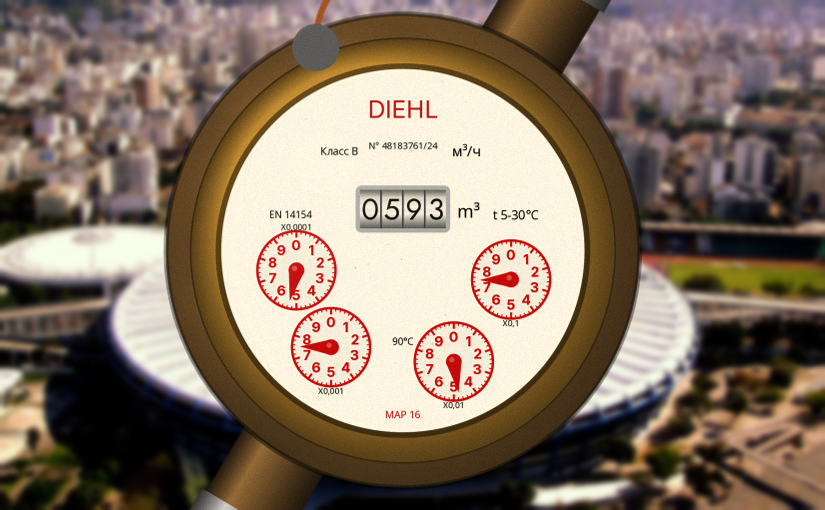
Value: value=593.7475 unit=m³
